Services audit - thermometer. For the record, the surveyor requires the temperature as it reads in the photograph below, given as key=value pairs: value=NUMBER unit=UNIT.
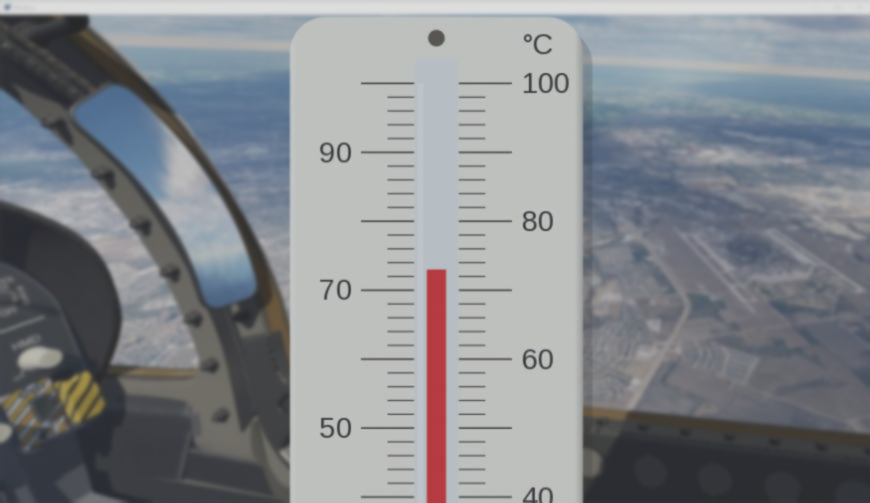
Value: value=73 unit=°C
